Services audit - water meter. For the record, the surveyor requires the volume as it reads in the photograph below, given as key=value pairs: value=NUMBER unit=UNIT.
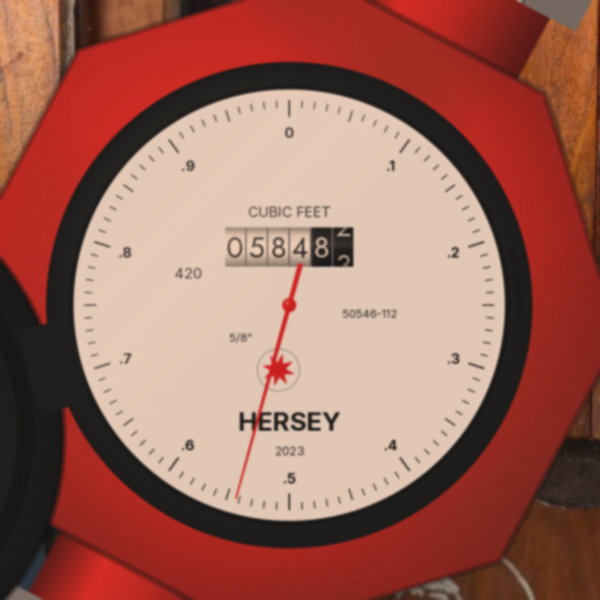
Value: value=58482.54 unit=ft³
